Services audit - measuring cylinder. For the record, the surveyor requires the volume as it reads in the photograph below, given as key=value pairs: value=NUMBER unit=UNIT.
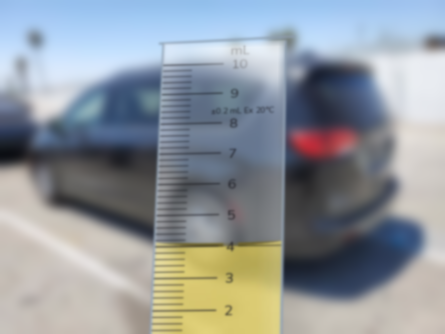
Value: value=4 unit=mL
